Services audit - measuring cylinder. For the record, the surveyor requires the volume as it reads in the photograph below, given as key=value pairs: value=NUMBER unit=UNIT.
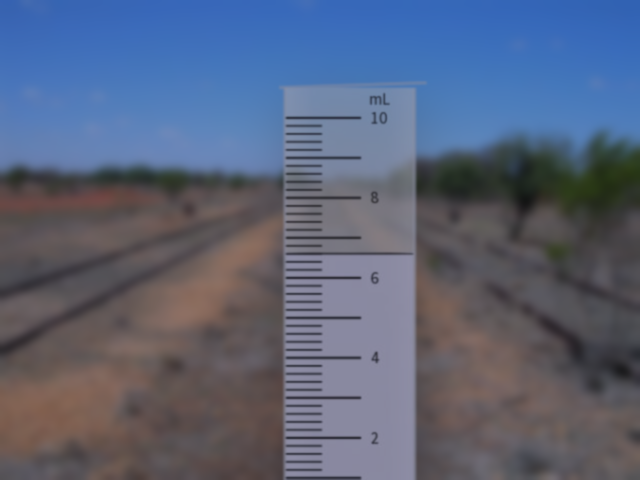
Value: value=6.6 unit=mL
